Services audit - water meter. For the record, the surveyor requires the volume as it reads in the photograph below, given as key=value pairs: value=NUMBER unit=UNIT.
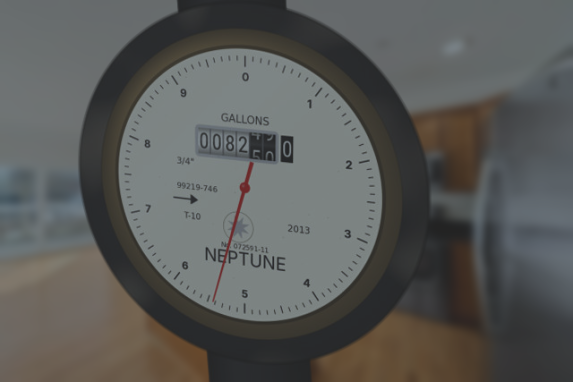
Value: value=82495.4 unit=gal
